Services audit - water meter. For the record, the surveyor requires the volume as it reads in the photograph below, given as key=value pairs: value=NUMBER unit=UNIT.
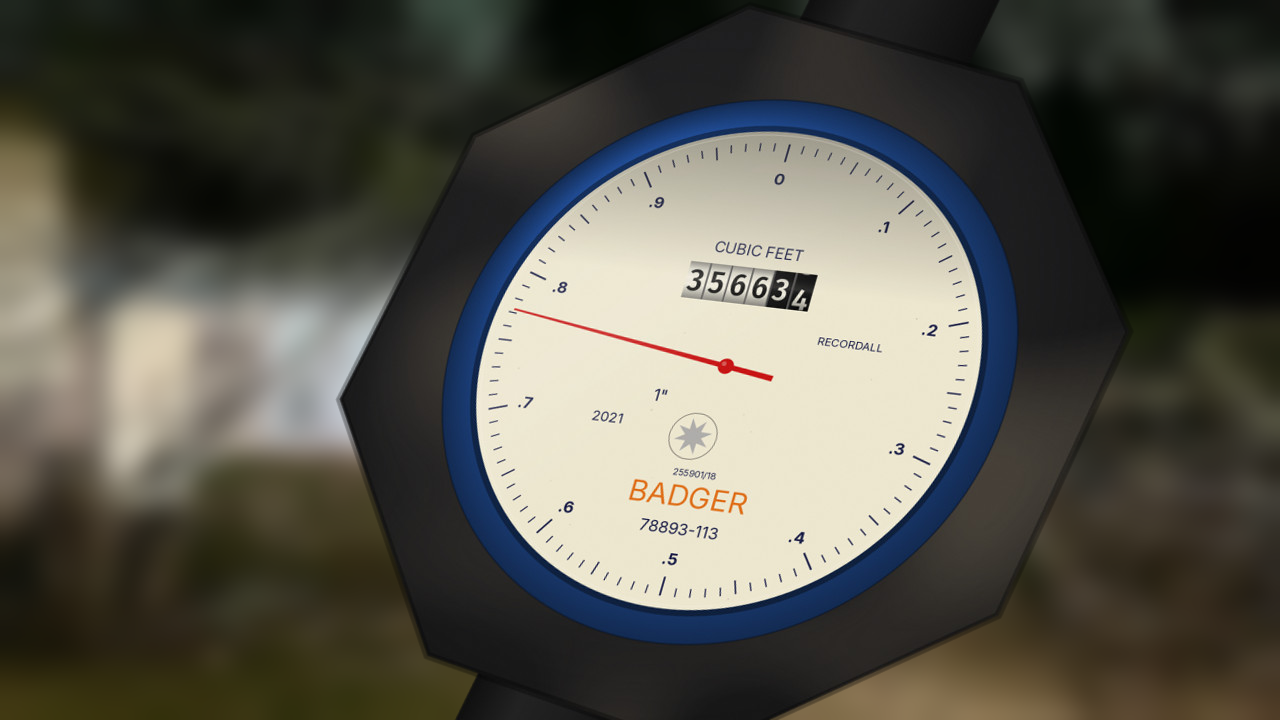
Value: value=356633.77 unit=ft³
